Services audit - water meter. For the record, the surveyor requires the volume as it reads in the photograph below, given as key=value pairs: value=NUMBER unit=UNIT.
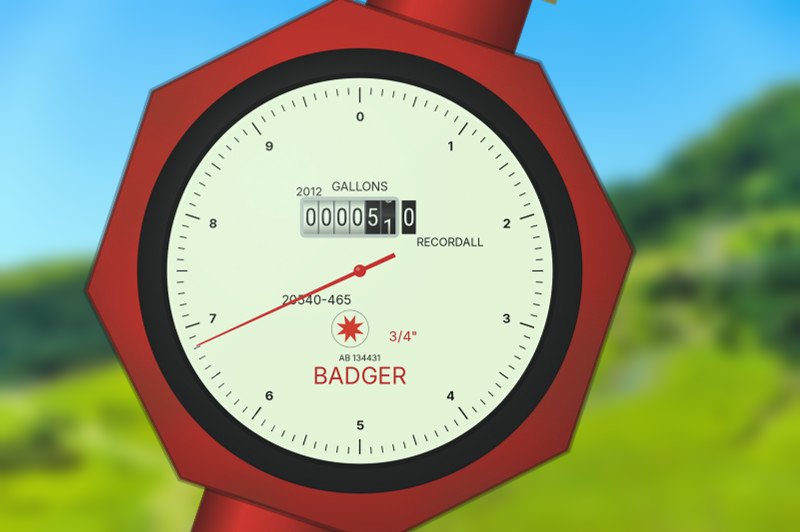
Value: value=506.8 unit=gal
